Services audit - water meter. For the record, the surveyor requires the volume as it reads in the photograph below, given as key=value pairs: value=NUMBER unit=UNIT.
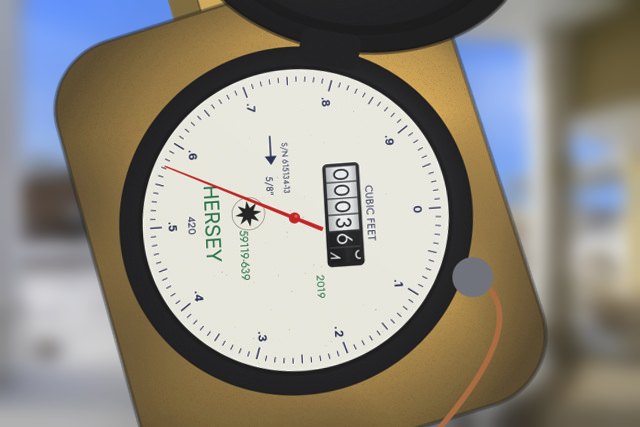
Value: value=363.57 unit=ft³
